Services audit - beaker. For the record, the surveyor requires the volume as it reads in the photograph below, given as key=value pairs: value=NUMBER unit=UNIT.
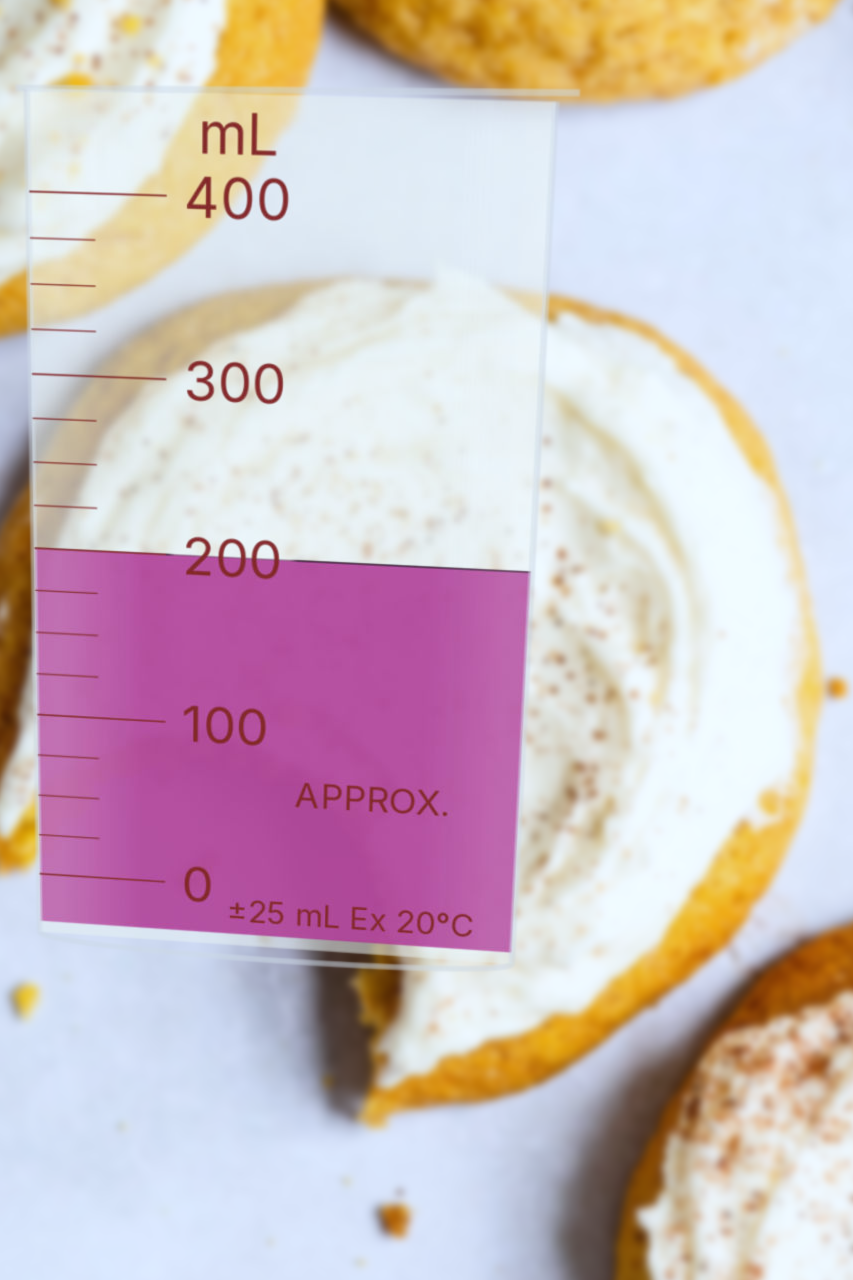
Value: value=200 unit=mL
